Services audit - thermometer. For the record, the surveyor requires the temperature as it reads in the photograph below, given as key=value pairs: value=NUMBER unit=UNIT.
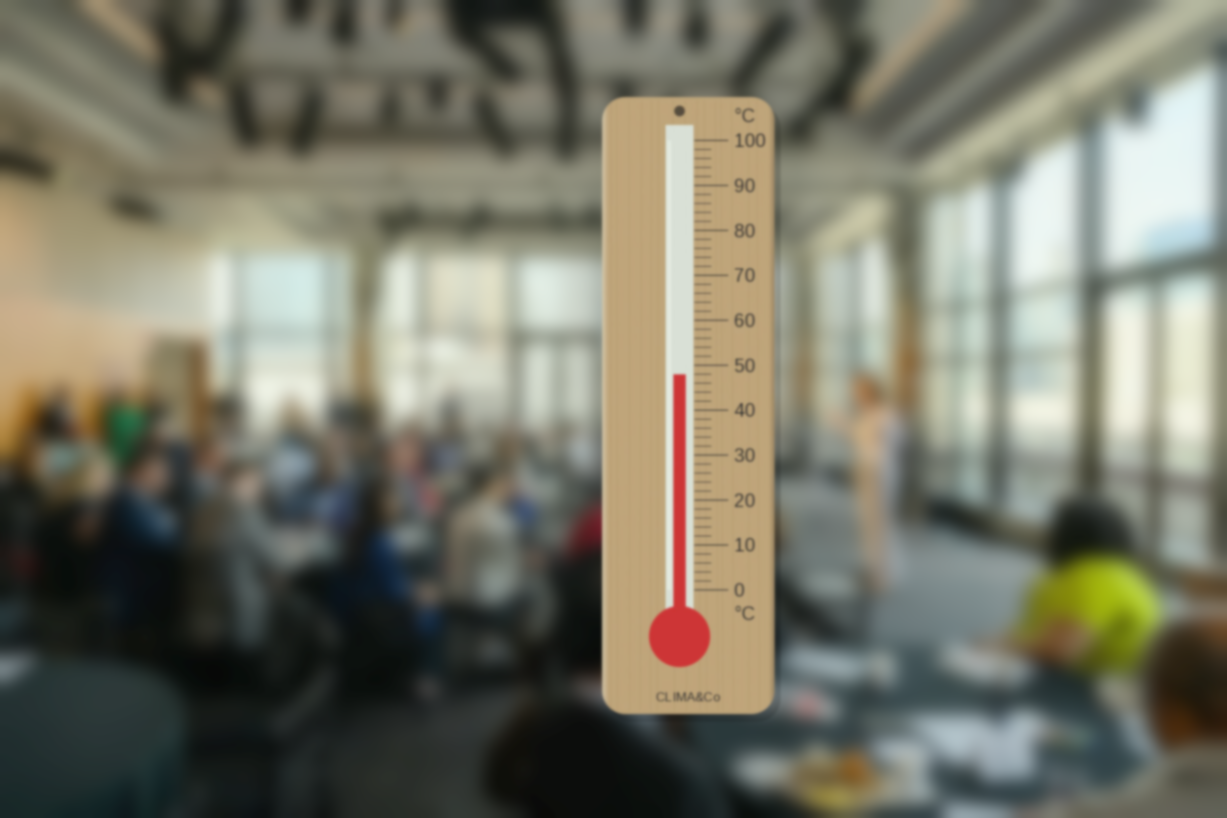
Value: value=48 unit=°C
